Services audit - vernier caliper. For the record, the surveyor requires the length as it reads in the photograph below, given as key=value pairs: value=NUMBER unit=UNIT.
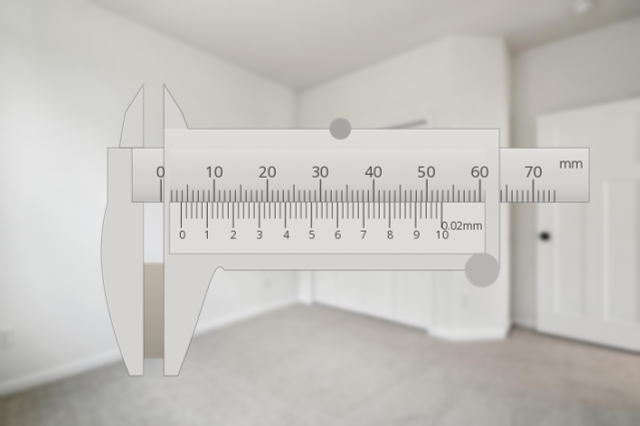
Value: value=3.8 unit=mm
